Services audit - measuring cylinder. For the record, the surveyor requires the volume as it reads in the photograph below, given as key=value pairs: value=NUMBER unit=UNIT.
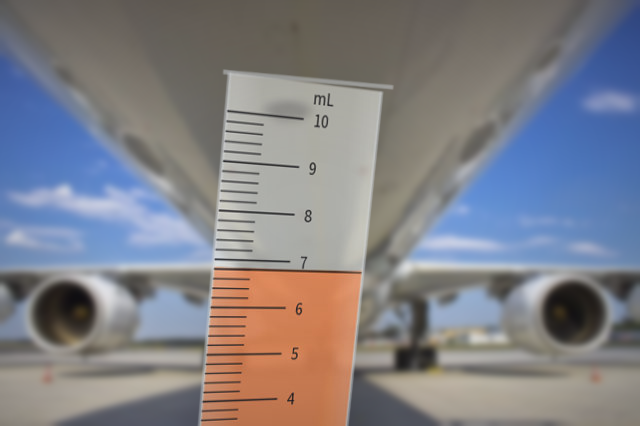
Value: value=6.8 unit=mL
